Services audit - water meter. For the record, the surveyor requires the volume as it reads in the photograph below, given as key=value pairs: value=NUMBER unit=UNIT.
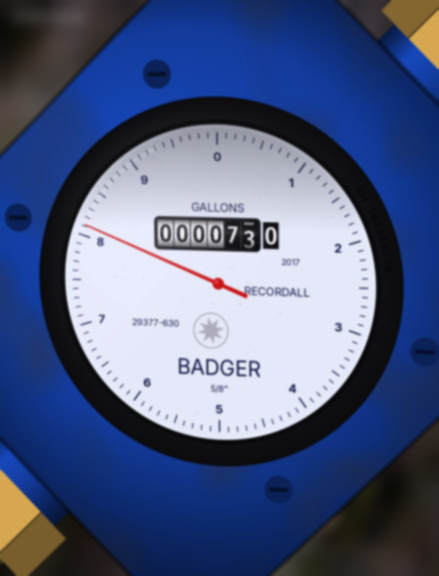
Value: value=728.1 unit=gal
